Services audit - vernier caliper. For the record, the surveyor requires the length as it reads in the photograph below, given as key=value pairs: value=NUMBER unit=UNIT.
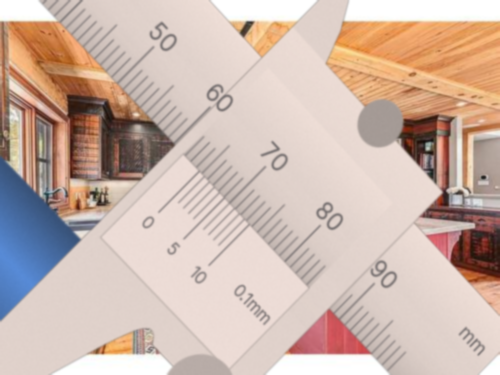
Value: value=64.6 unit=mm
